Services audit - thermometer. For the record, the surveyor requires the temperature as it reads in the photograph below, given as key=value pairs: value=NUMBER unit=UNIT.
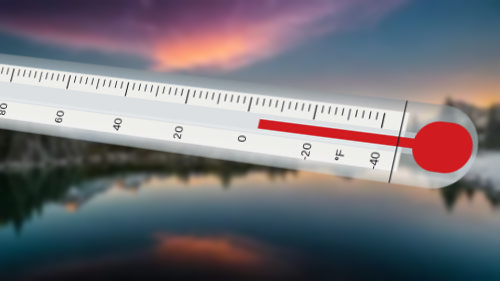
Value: value=-4 unit=°F
